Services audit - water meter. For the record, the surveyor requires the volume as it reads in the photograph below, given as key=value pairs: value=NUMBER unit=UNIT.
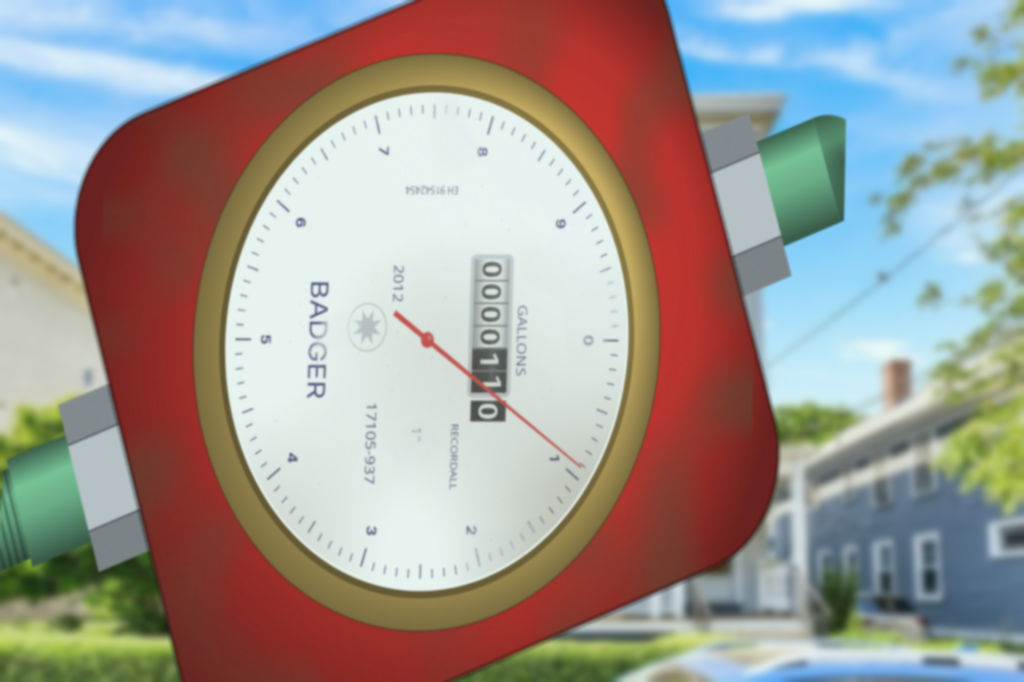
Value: value=110.9 unit=gal
